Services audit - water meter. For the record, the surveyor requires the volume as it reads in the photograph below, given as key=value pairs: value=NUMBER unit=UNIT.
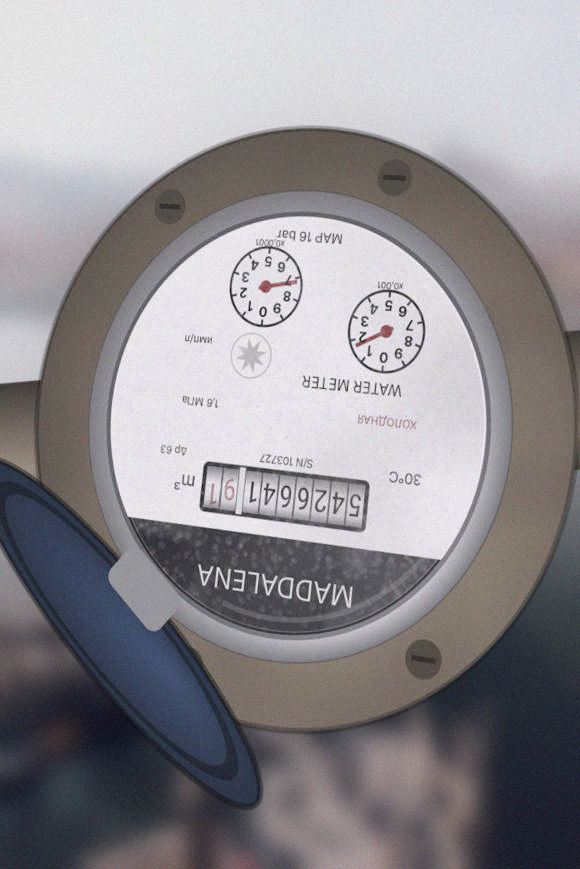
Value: value=5426641.9117 unit=m³
